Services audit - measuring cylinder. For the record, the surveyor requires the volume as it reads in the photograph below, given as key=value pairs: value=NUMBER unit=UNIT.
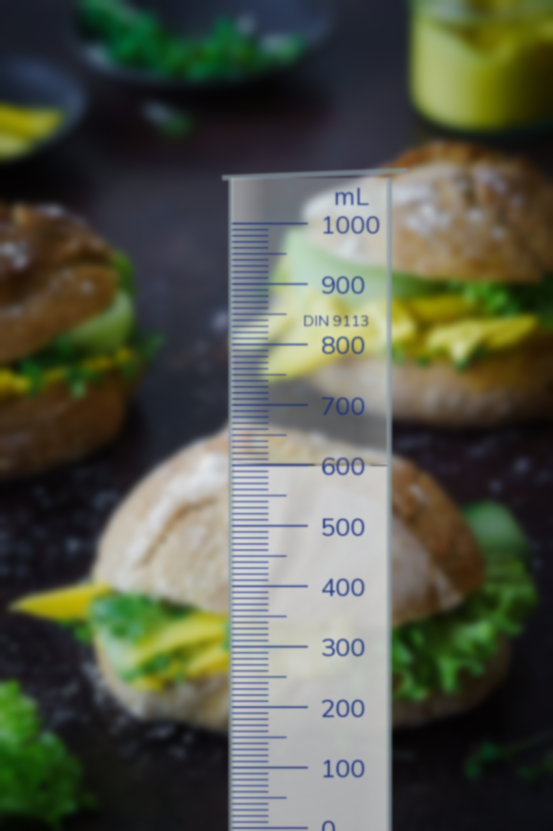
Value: value=600 unit=mL
